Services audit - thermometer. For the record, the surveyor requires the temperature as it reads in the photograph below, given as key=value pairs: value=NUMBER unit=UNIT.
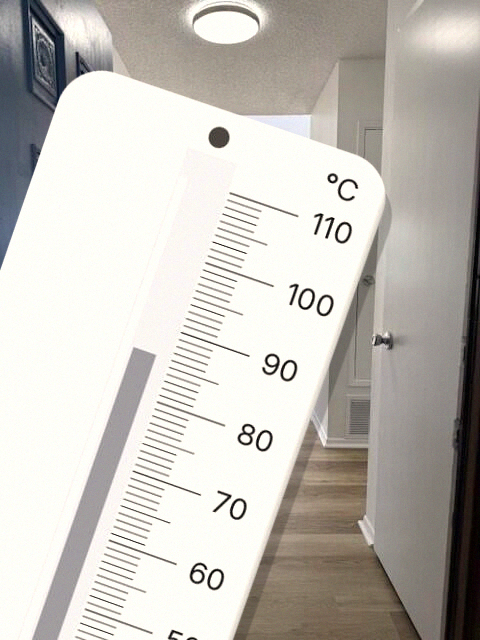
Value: value=86 unit=°C
